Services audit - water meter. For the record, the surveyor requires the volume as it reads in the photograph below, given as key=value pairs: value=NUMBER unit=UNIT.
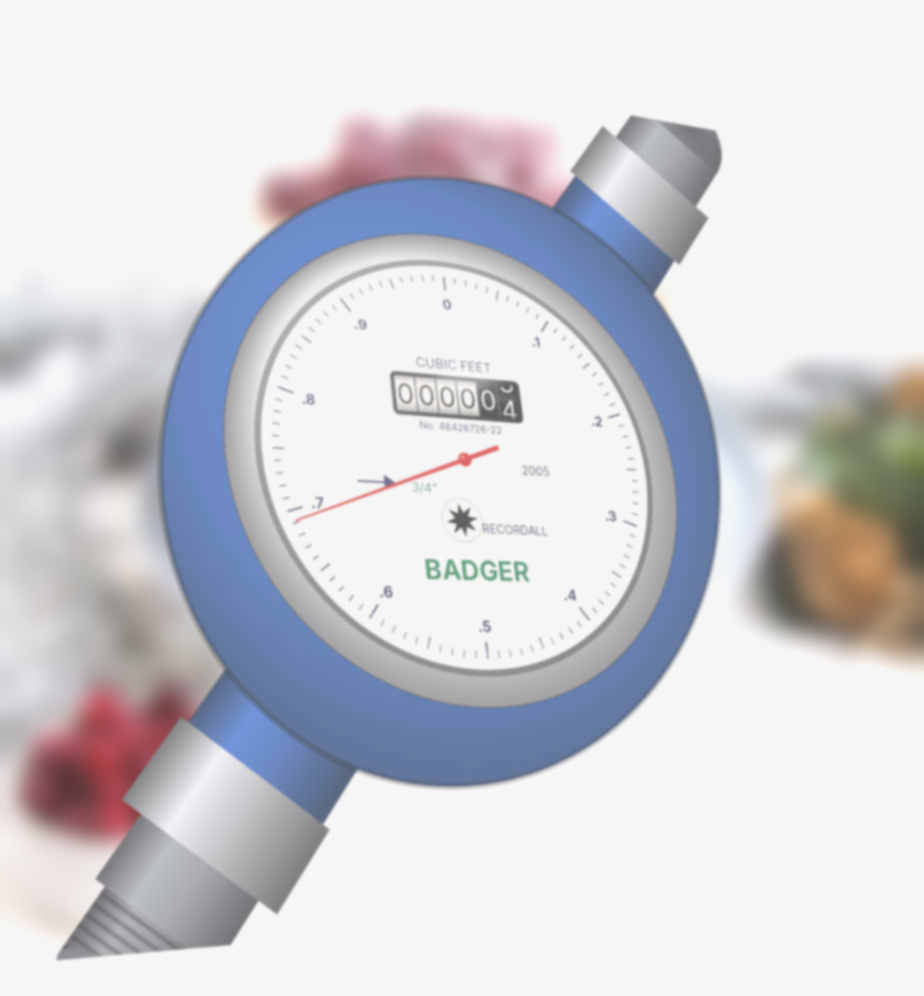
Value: value=3.69 unit=ft³
